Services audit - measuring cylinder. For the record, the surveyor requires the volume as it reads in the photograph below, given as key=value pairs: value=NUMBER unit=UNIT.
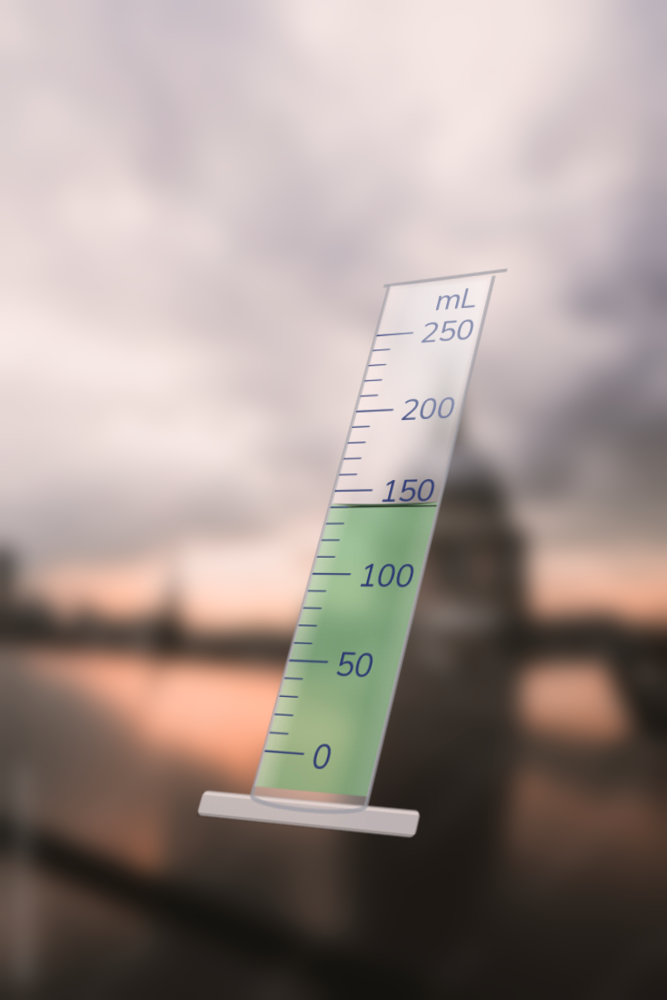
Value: value=140 unit=mL
